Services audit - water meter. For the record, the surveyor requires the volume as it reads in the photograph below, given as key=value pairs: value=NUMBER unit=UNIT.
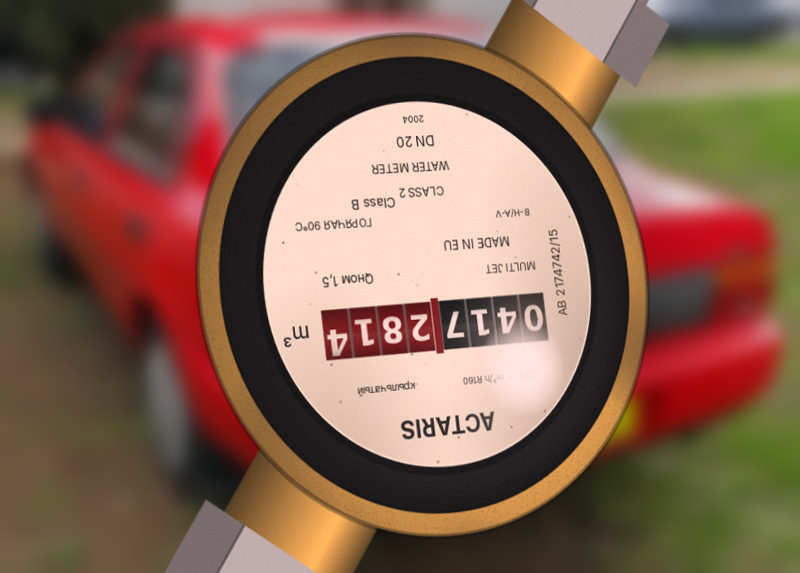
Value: value=417.2814 unit=m³
